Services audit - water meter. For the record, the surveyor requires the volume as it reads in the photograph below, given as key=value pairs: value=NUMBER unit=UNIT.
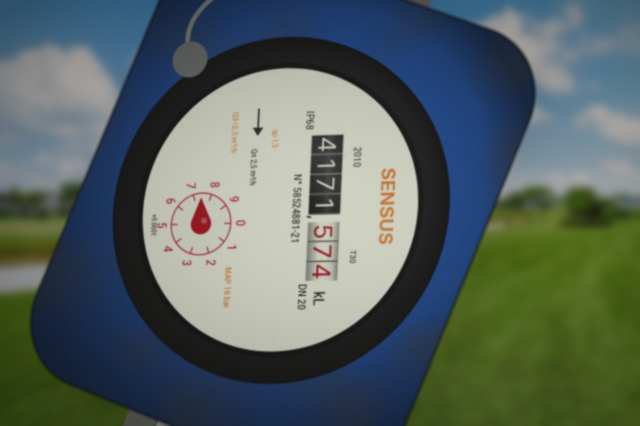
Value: value=4171.5747 unit=kL
